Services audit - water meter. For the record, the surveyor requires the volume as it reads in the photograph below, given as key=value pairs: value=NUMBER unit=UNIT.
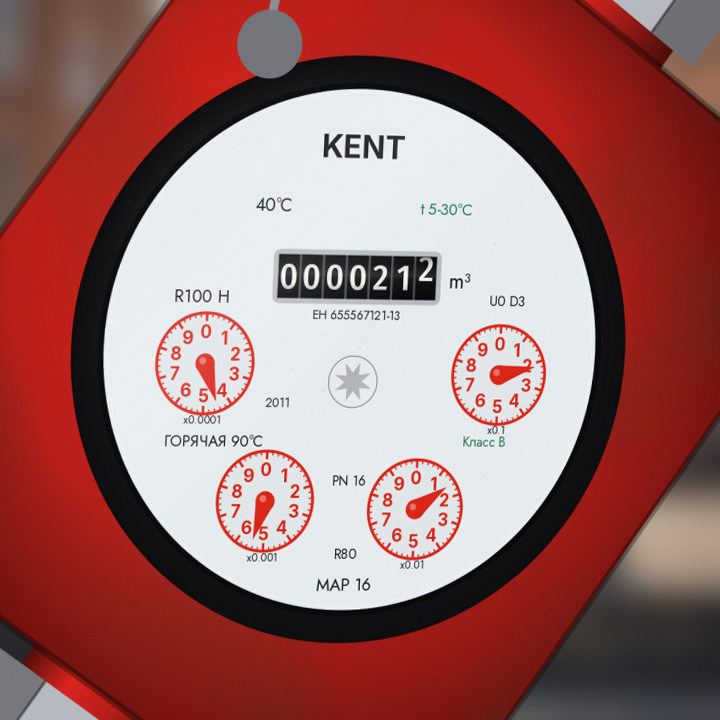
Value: value=212.2154 unit=m³
